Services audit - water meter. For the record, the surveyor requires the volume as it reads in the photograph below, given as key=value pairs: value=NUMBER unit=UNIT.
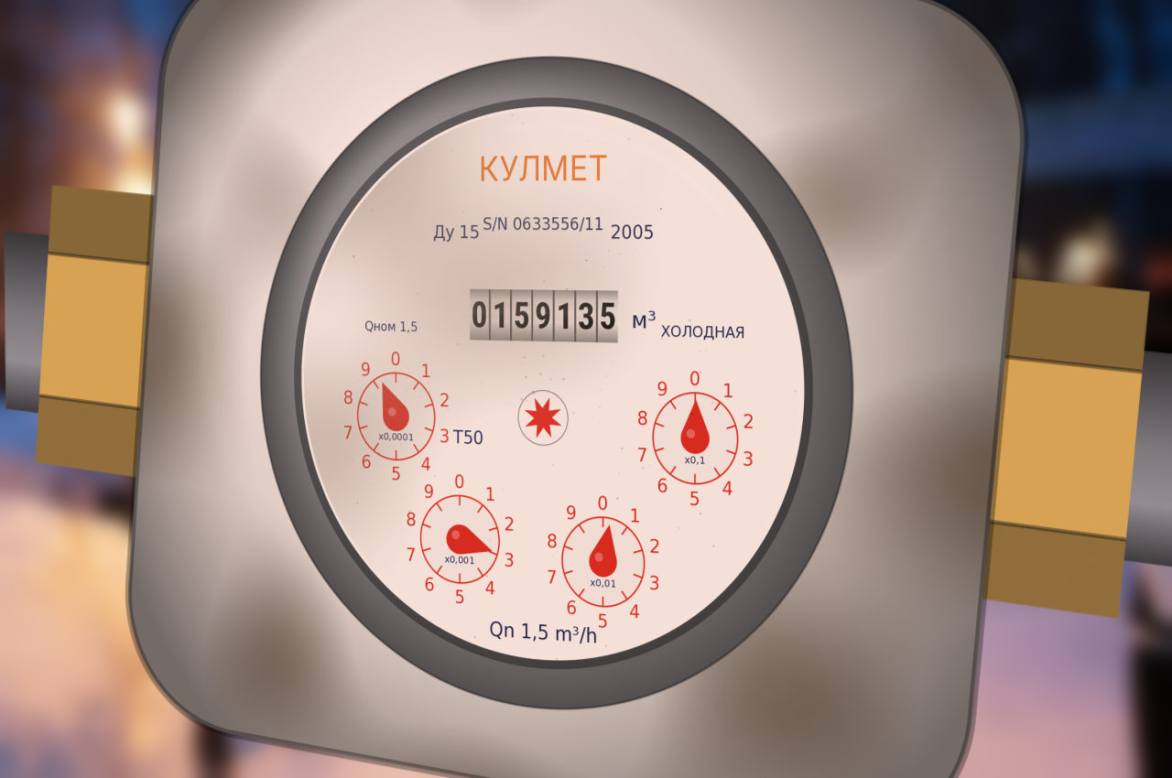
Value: value=159135.0029 unit=m³
